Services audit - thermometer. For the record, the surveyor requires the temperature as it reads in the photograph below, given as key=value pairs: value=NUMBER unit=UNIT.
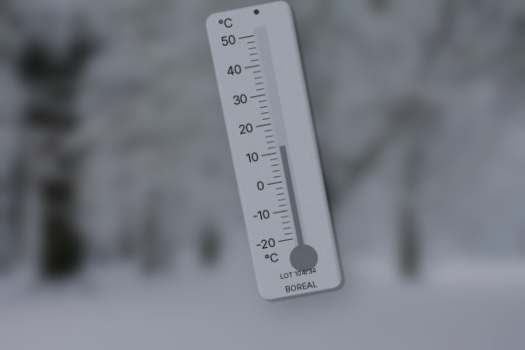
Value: value=12 unit=°C
